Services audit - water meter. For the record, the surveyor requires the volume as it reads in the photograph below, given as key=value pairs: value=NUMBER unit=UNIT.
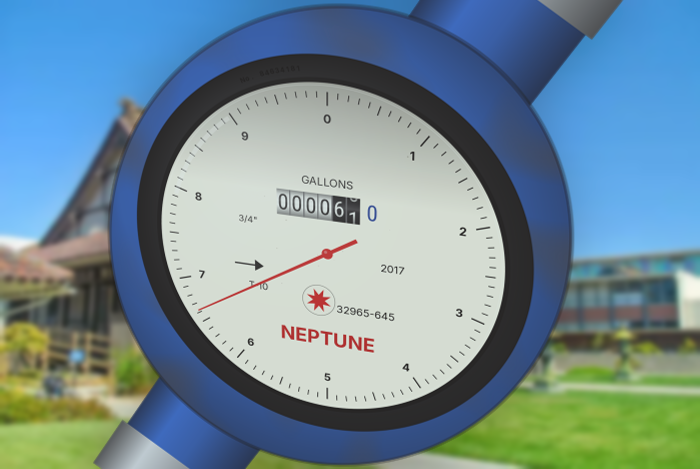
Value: value=606.6 unit=gal
